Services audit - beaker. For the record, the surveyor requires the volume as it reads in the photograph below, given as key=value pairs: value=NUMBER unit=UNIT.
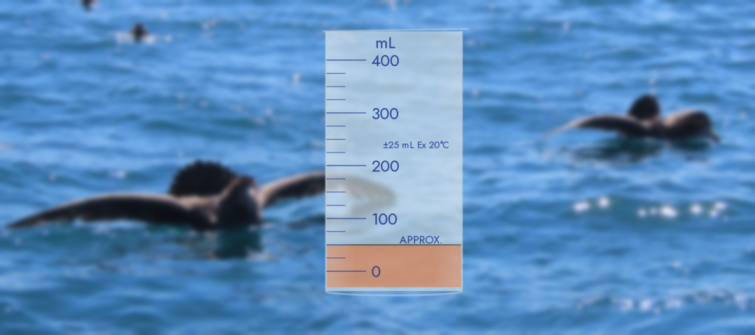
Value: value=50 unit=mL
